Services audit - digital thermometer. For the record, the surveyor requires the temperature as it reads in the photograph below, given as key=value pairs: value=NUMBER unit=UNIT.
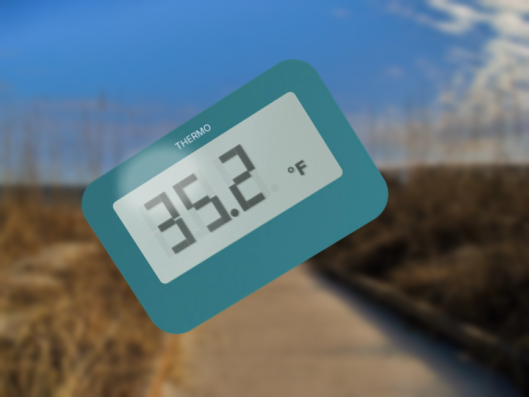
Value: value=35.2 unit=°F
